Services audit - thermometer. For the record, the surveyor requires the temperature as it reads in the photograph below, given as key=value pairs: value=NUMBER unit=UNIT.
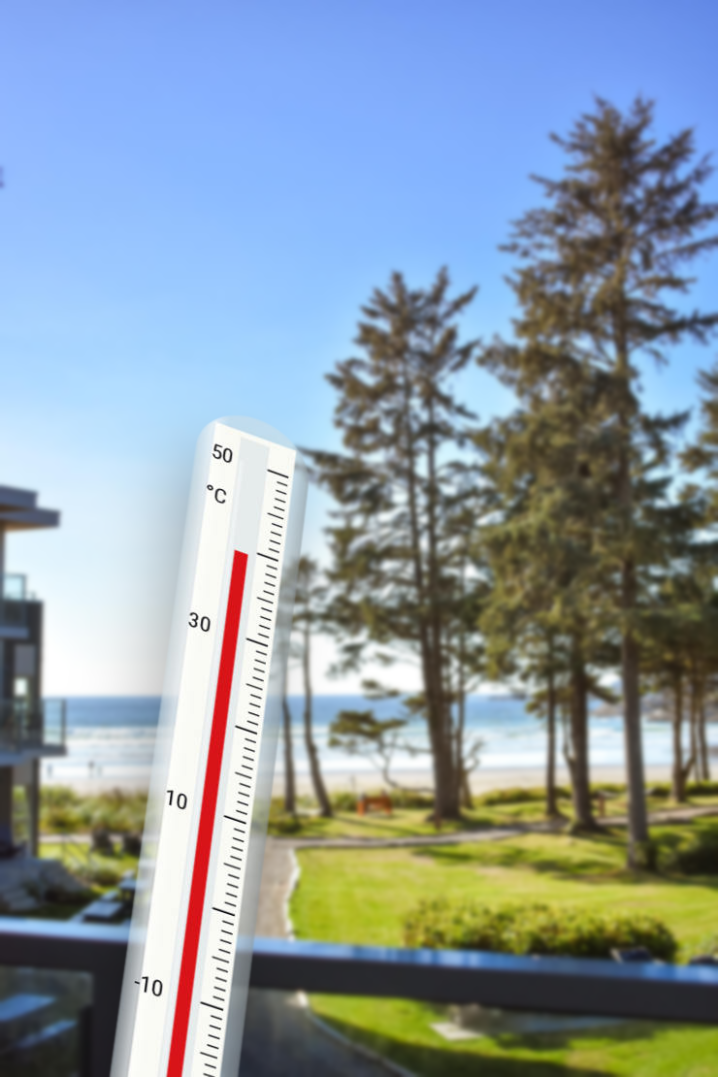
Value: value=39.5 unit=°C
